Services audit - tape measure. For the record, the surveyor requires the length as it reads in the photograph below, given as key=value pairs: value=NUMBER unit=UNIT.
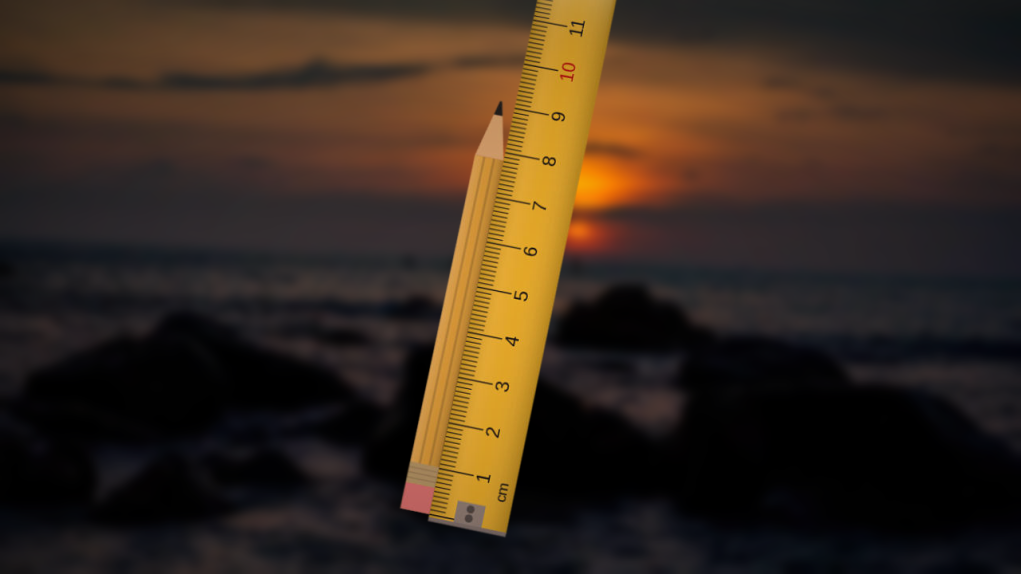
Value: value=9.1 unit=cm
